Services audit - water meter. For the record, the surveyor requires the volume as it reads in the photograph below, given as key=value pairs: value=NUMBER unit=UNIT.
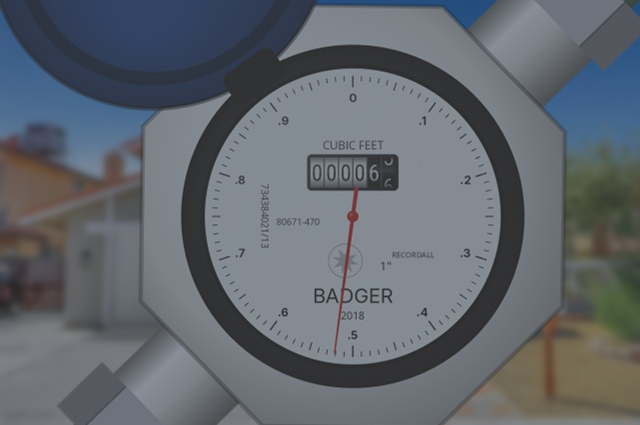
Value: value=65.52 unit=ft³
